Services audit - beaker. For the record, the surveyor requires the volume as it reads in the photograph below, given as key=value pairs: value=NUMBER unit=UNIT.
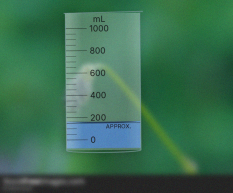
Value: value=150 unit=mL
